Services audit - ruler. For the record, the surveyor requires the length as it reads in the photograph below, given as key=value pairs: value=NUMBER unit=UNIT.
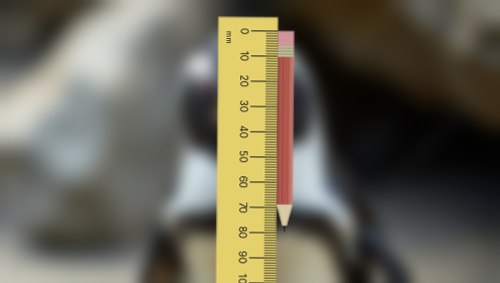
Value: value=80 unit=mm
